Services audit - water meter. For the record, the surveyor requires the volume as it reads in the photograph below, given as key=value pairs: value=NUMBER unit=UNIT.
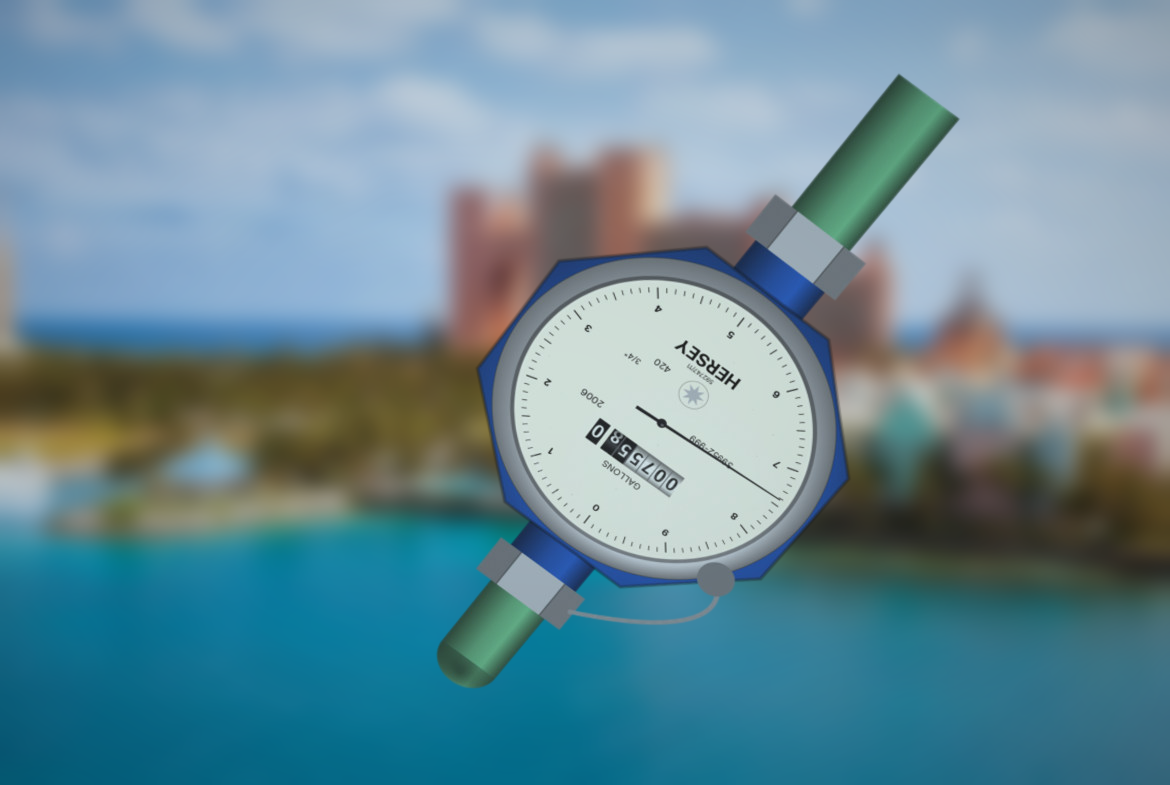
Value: value=75577.4 unit=gal
